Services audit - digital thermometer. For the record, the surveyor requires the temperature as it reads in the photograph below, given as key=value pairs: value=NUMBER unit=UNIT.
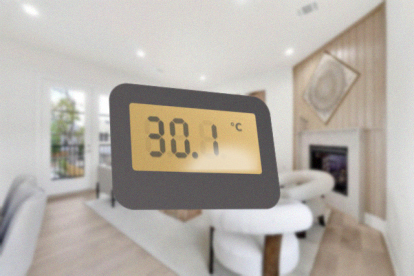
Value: value=30.1 unit=°C
